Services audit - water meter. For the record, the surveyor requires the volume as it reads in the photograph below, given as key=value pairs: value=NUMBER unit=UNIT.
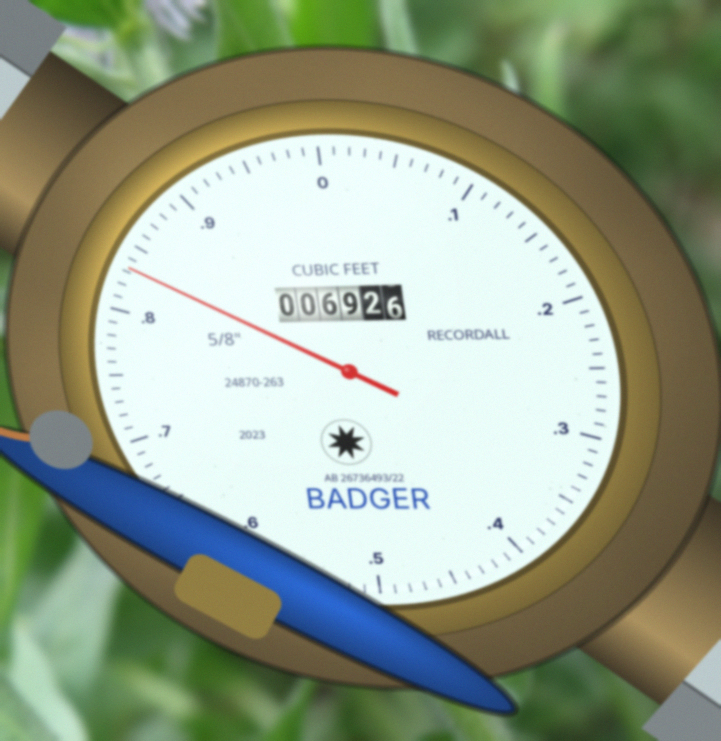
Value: value=6925.83 unit=ft³
